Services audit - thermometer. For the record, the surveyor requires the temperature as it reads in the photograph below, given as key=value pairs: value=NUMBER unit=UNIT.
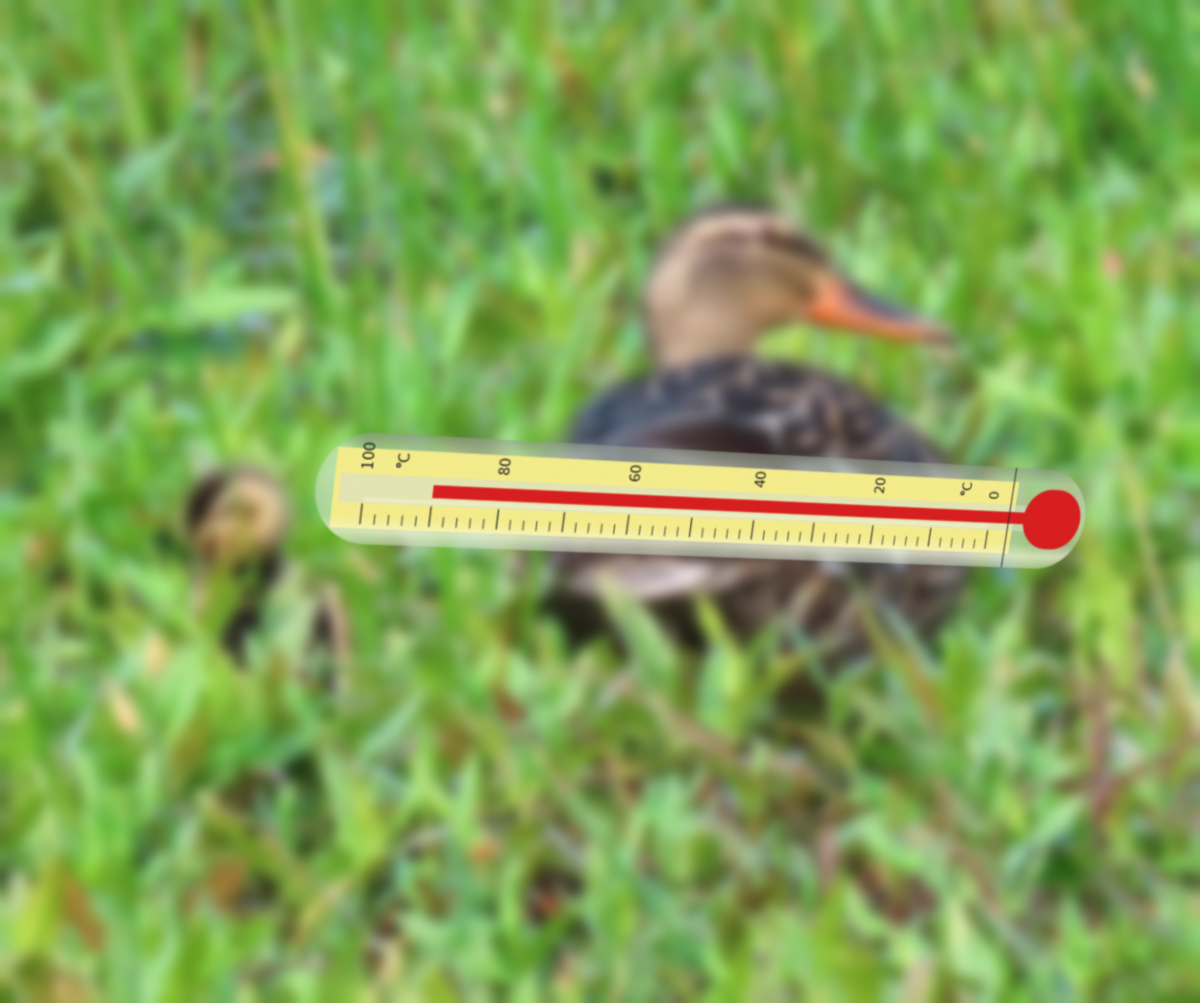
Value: value=90 unit=°C
